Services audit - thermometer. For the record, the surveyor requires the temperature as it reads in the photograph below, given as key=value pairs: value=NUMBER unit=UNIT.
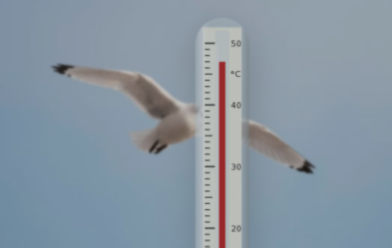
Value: value=47 unit=°C
